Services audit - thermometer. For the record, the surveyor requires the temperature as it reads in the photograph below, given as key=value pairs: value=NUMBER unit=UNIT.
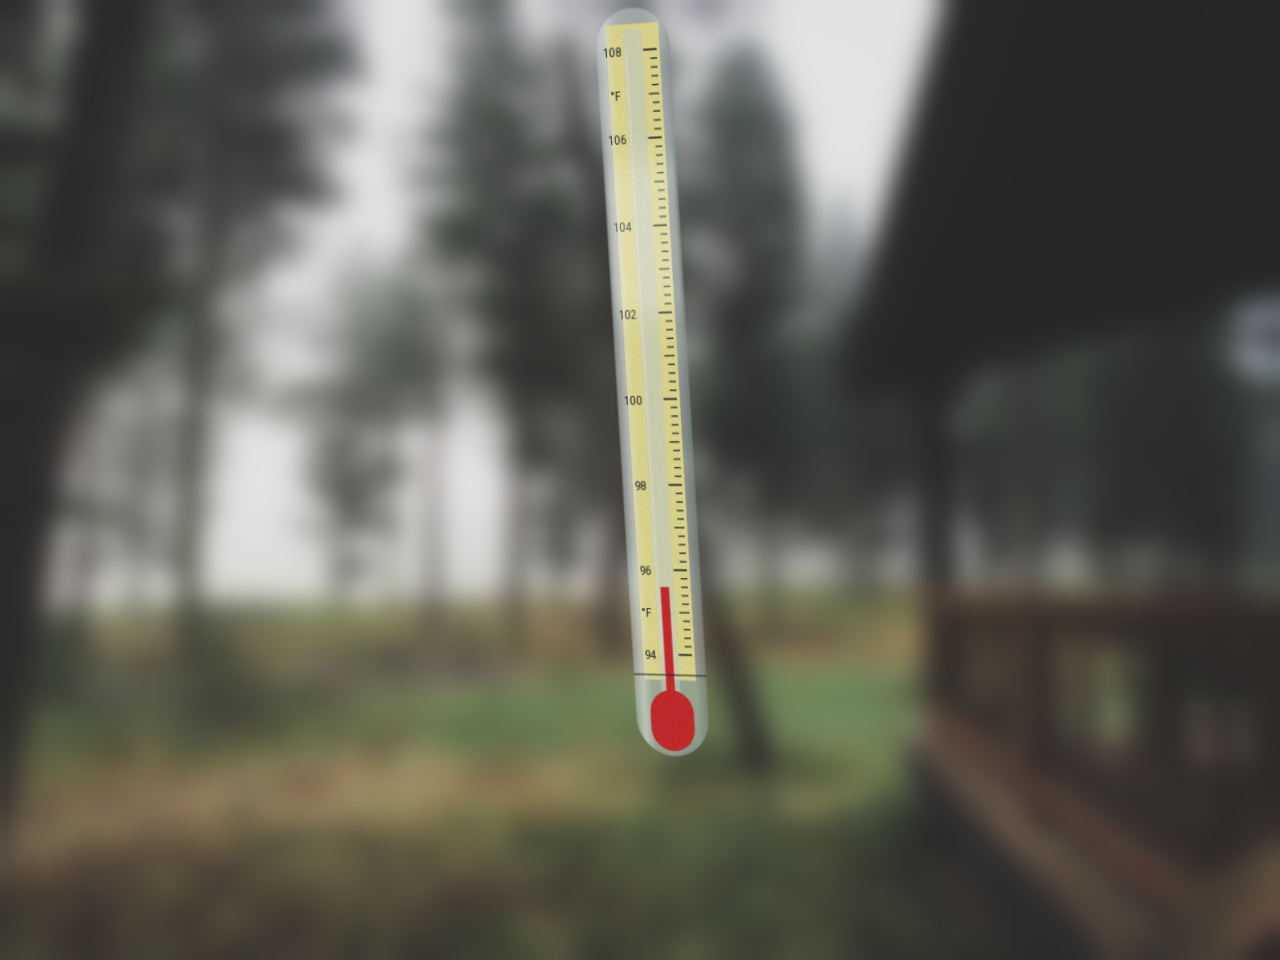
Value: value=95.6 unit=°F
